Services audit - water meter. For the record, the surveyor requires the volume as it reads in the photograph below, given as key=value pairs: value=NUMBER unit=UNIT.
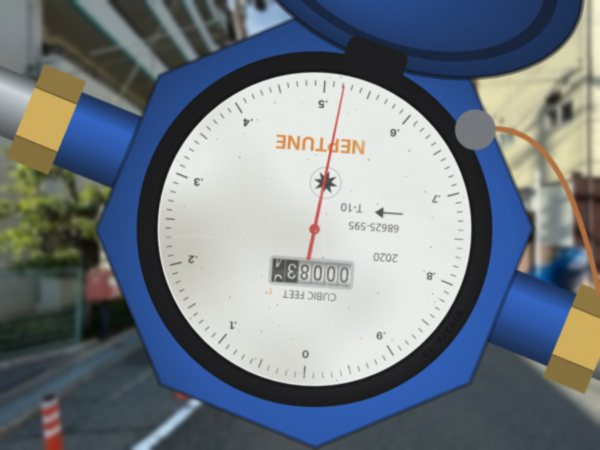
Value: value=833.52 unit=ft³
